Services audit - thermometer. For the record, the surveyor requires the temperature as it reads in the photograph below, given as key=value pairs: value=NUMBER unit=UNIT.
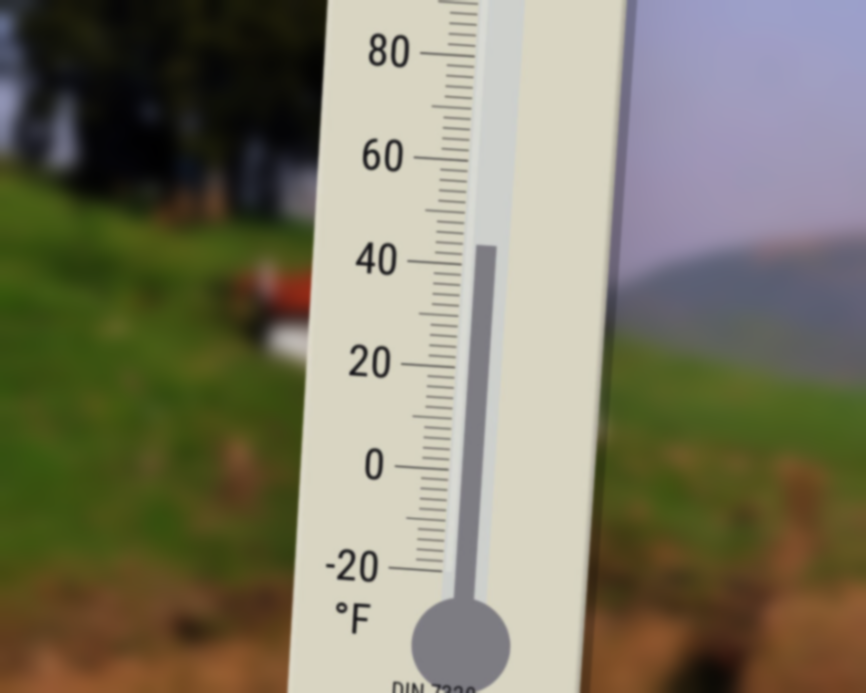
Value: value=44 unit=°F
